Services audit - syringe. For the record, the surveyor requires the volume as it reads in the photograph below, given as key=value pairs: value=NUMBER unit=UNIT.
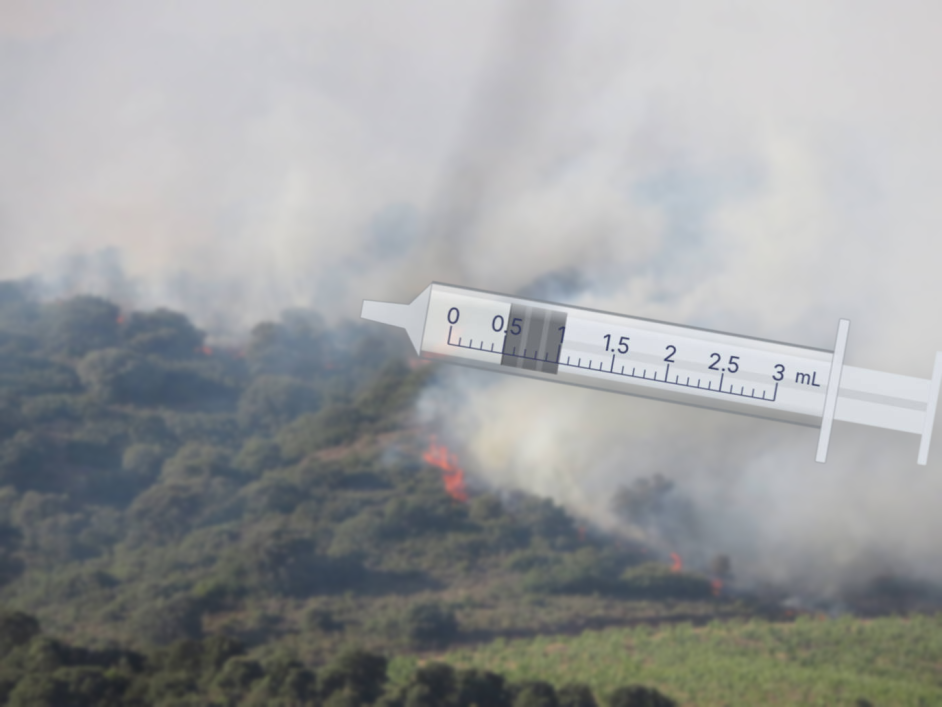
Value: value=0.5 unit=mL
